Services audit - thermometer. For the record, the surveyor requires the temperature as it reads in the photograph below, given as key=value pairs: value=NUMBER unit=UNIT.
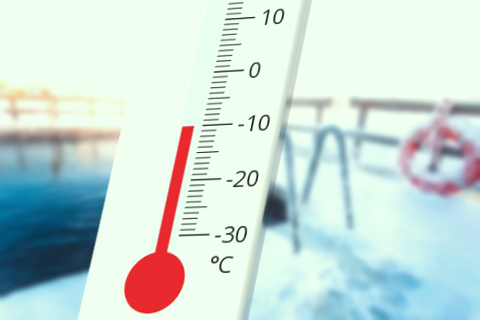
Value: value=-10 unit=°C
